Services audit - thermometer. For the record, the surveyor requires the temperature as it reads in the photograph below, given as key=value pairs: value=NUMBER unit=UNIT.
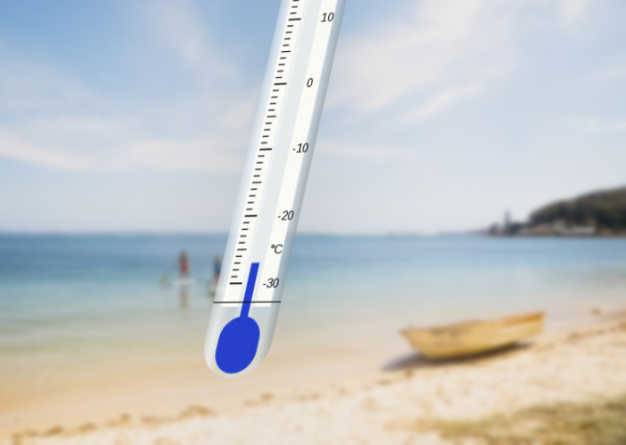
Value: value=-27 unit=°C
